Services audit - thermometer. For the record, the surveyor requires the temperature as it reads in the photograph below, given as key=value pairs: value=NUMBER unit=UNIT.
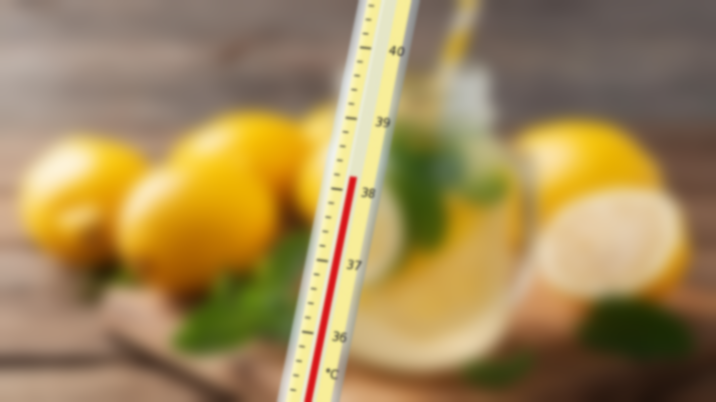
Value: value=38.2 unit=°C
